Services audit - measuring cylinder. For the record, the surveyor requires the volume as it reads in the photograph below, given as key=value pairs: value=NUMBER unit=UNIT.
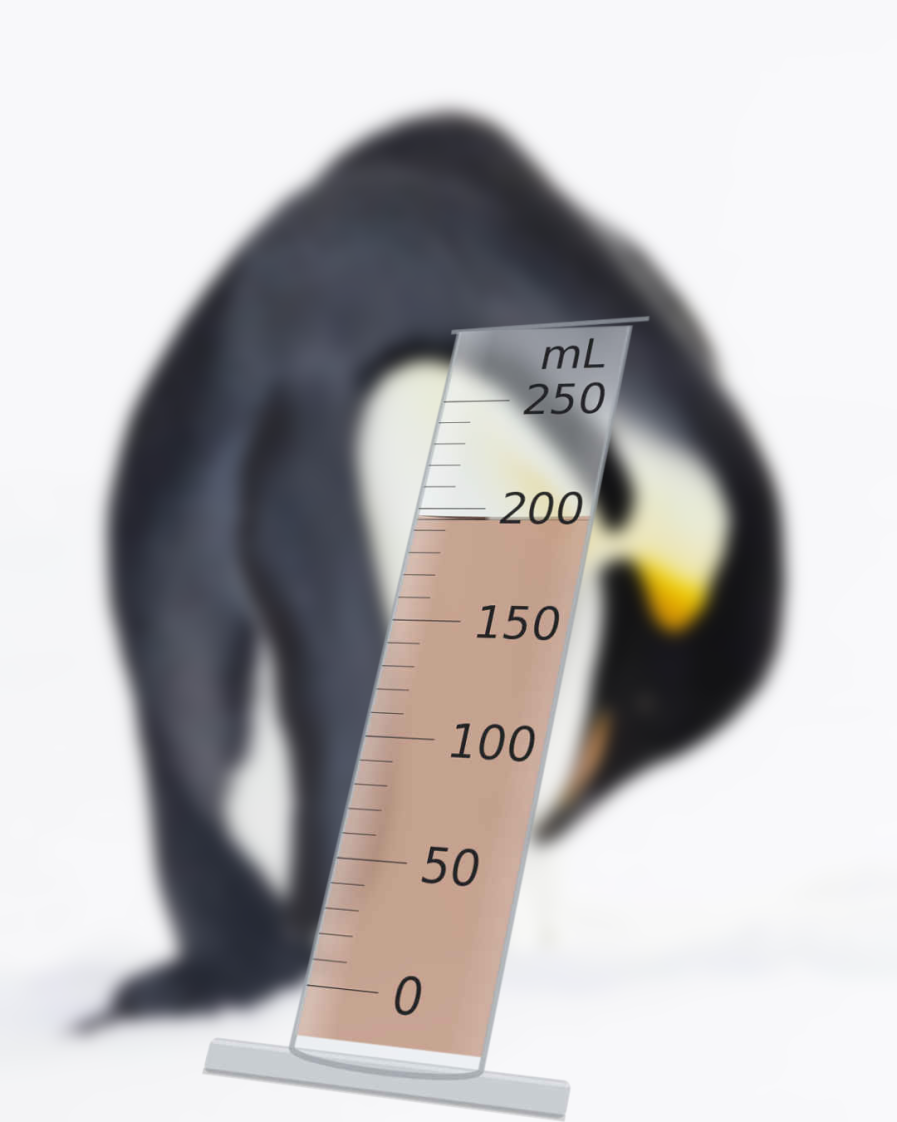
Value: value=195 unit=mL
